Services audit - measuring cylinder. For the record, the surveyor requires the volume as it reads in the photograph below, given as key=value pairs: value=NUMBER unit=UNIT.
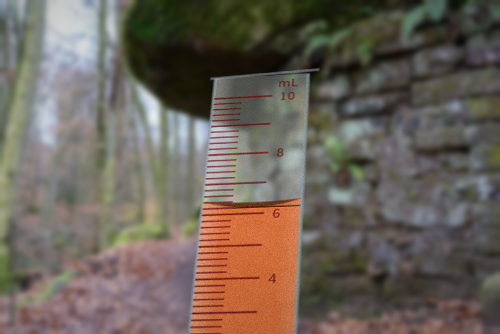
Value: value=6.2 unit=mL
